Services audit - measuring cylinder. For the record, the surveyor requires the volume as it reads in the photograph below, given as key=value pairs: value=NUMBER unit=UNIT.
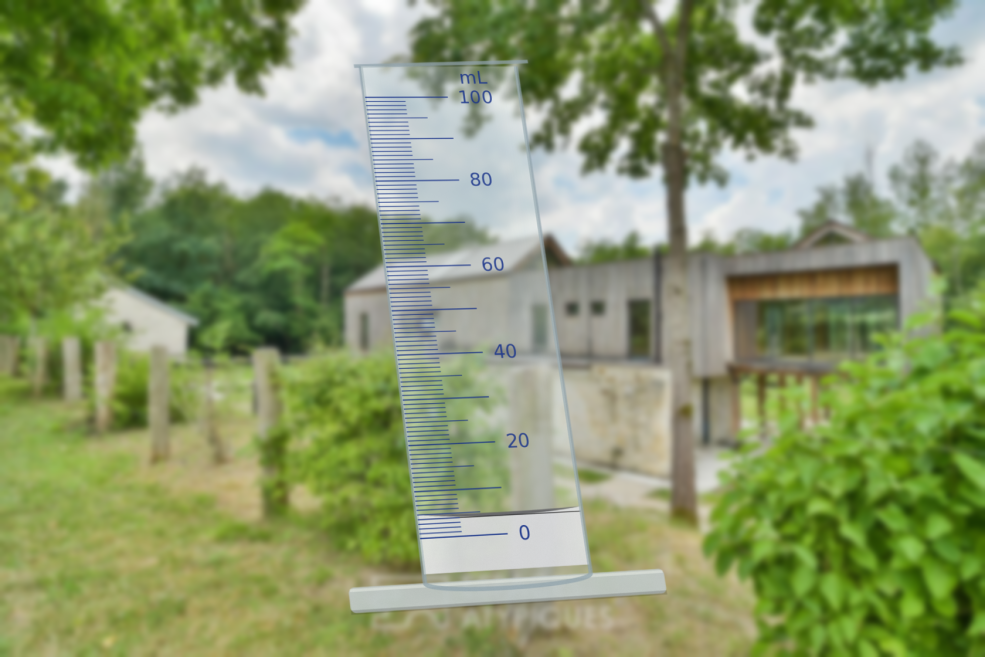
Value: value=4 unit=mL
